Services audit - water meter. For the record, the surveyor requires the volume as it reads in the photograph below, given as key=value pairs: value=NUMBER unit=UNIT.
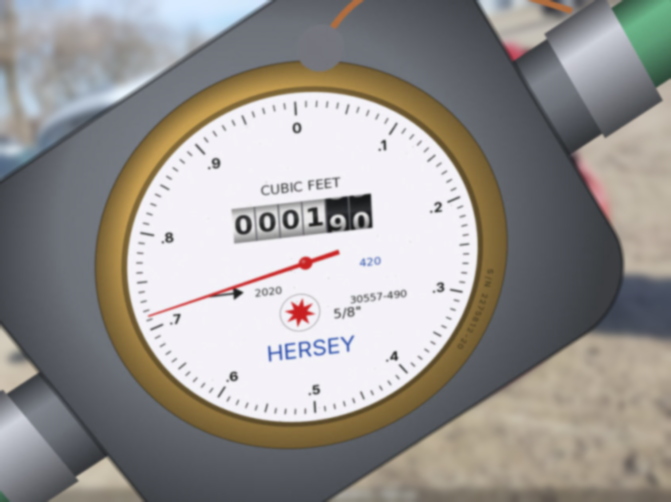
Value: value=189.71 unit=ft³
